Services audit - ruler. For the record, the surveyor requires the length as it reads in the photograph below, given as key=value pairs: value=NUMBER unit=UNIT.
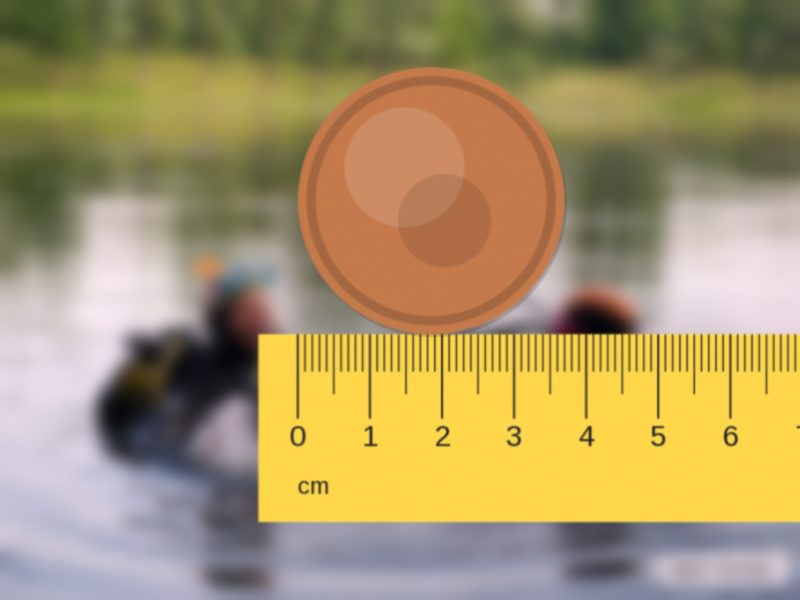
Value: value=3.7 unit=cm
